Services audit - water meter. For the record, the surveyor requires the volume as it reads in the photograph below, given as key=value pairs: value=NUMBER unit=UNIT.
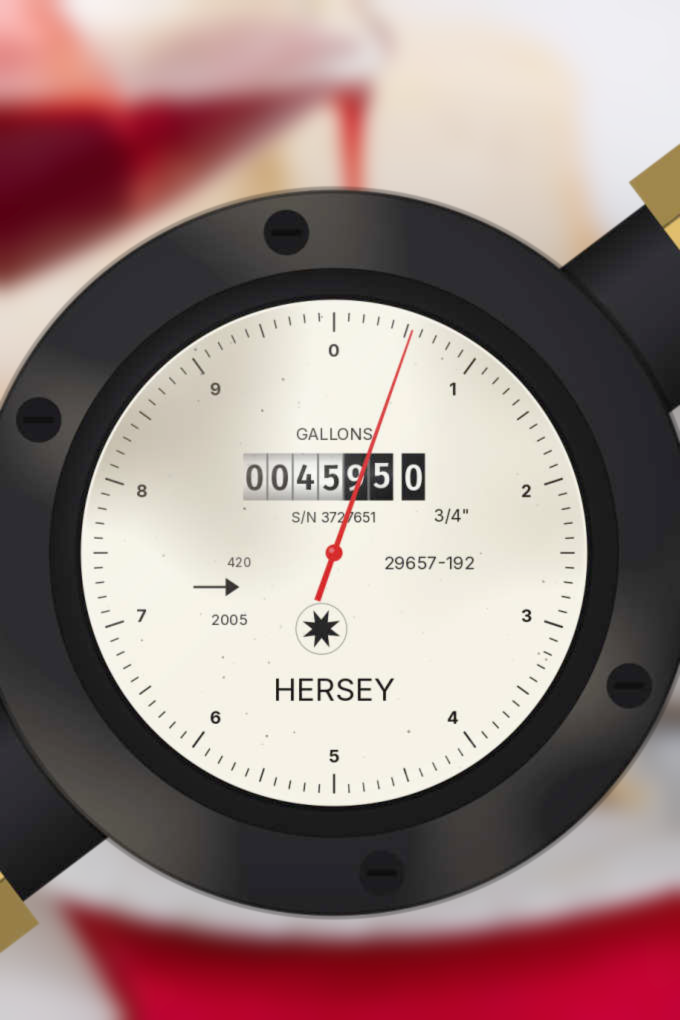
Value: value=45950.5 unit=gal
